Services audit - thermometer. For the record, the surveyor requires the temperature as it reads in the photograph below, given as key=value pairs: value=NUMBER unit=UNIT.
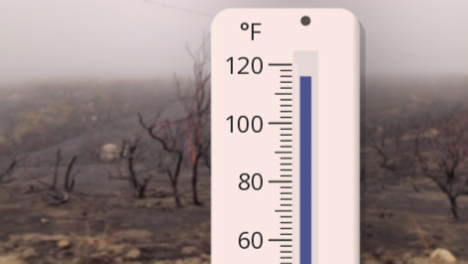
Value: value=116 unit=°F
